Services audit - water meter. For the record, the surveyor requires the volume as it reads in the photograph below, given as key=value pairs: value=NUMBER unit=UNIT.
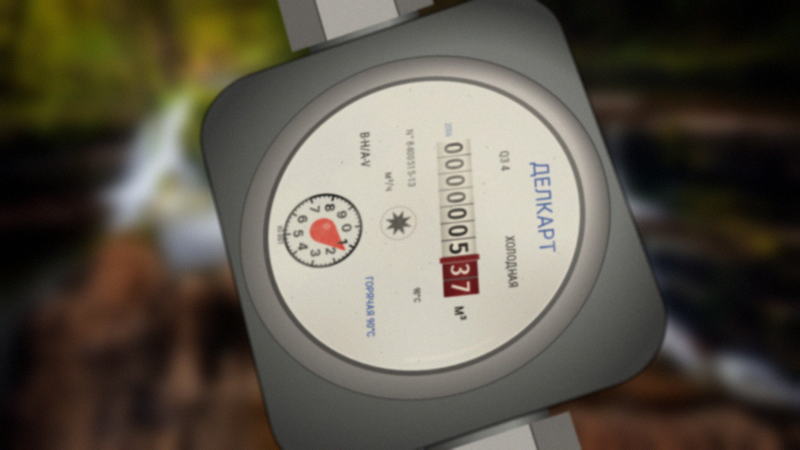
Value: value=5.371 unit=m³
